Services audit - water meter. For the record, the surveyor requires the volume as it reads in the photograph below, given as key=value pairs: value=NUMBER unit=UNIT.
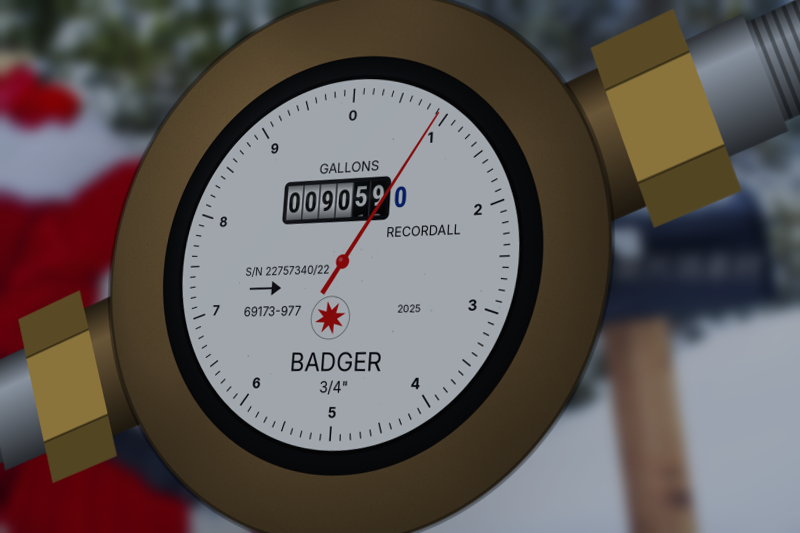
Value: value=90590.9 unit=gal
